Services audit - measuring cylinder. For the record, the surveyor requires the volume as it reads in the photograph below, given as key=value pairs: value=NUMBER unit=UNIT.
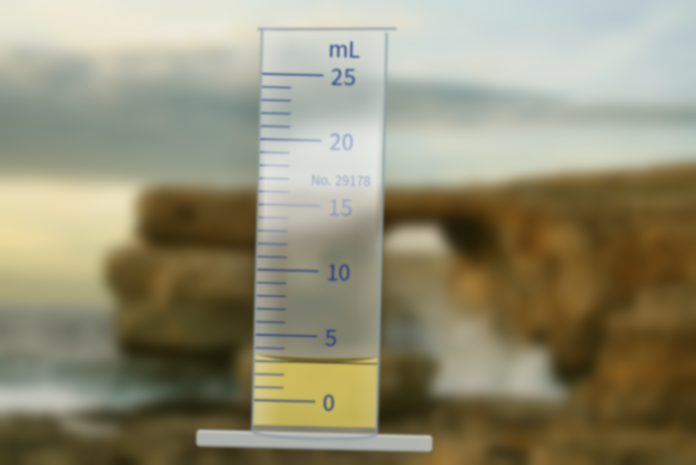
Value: value=3 unit=mL
